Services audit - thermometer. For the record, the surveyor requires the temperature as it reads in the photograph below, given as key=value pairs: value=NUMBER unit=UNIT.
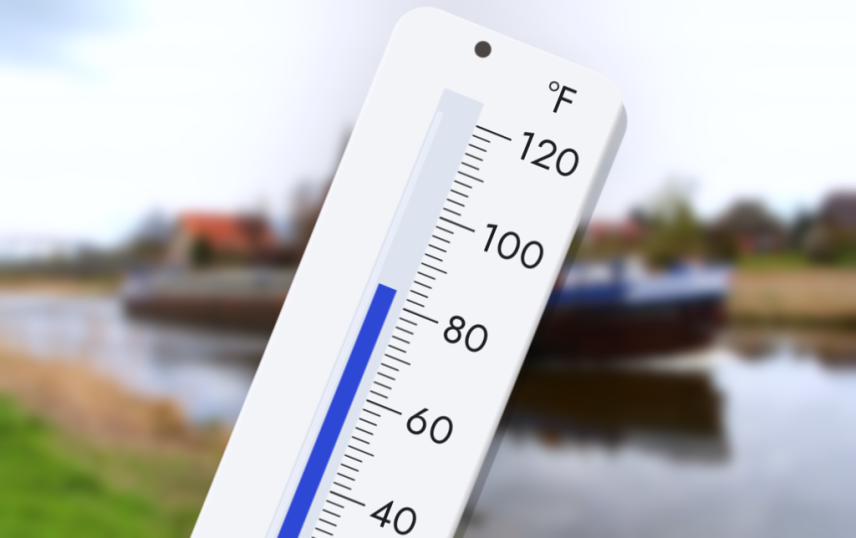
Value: value=83 unit=°F
